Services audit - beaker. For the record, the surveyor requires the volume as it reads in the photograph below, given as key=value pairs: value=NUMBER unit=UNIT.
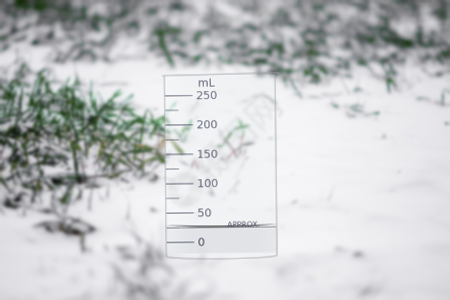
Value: value=25 unit=mL
